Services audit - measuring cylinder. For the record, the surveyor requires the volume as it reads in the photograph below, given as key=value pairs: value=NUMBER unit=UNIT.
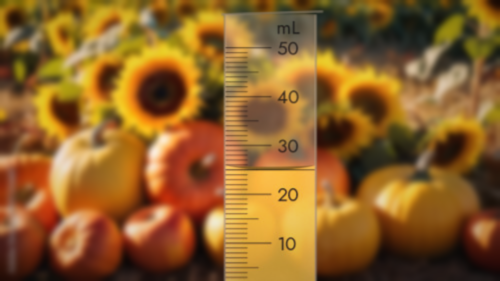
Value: value=25 unit=mL
